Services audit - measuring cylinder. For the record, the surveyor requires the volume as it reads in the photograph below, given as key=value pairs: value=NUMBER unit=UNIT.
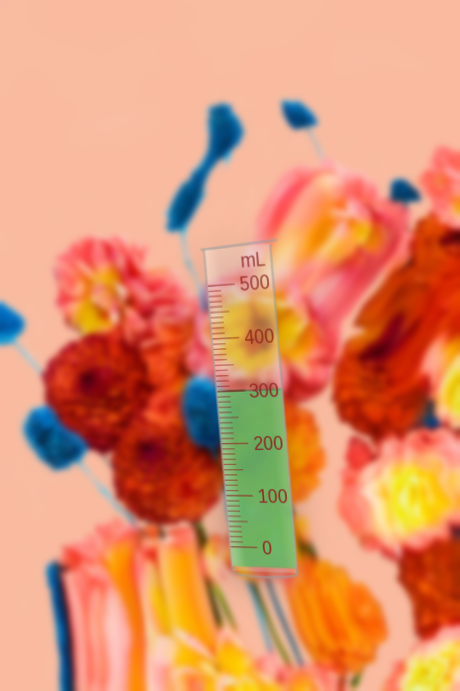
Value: value=300 unit=mL
